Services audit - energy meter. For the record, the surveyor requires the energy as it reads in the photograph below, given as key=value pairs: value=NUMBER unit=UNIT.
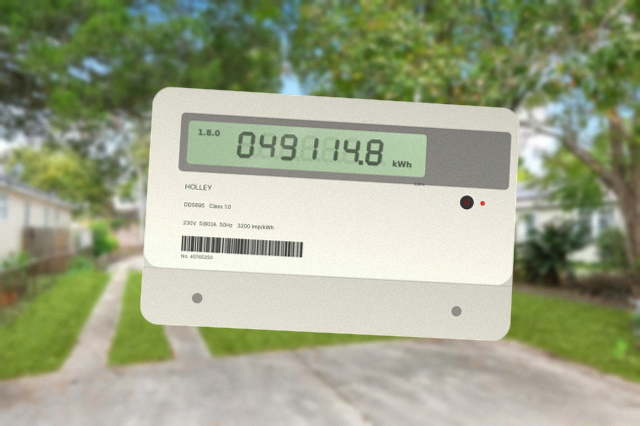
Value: value=49114.8 unit=kWh
